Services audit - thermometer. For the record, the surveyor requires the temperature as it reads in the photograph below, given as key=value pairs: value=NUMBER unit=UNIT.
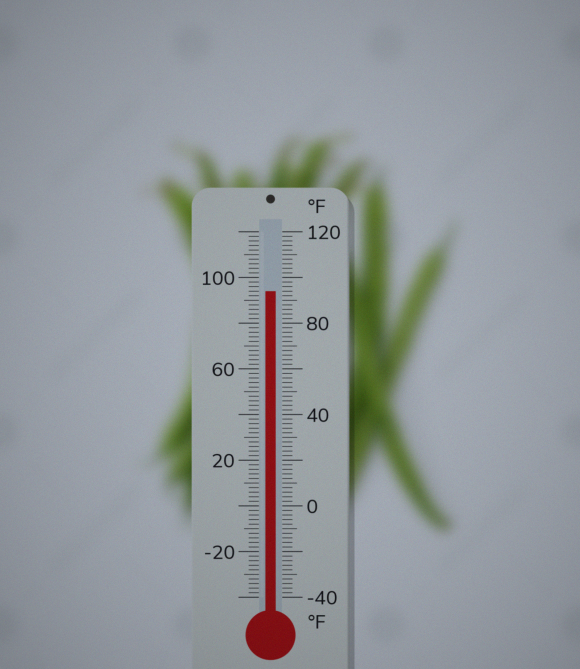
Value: value=94 unit=°F
